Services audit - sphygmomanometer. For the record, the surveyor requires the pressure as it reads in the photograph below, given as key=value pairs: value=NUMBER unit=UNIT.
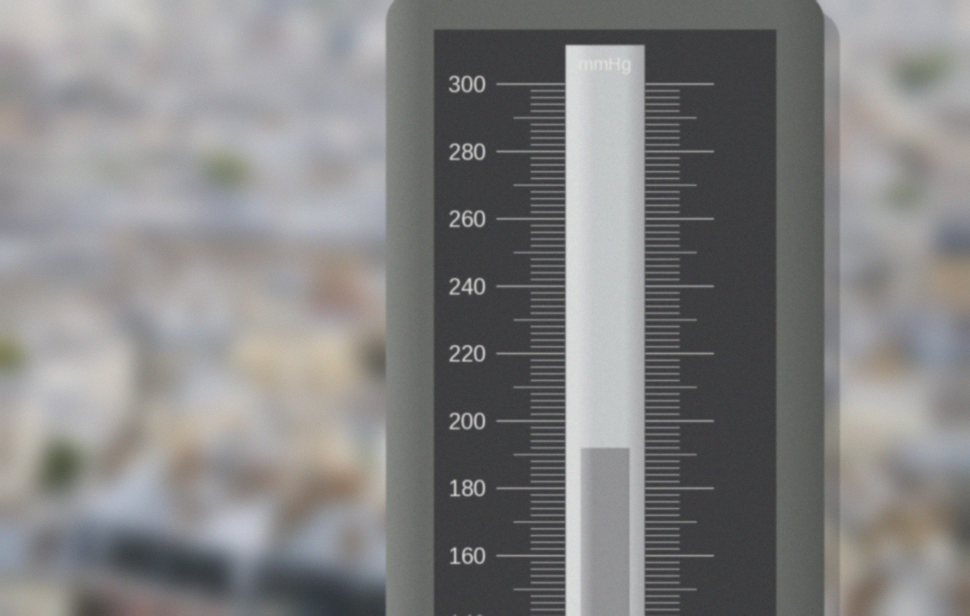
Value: value=192 unit=mmHg
